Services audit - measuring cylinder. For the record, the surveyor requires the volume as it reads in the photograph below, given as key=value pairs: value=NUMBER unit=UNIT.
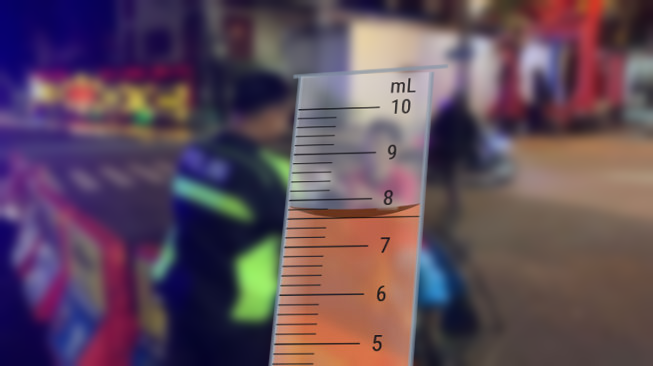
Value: value=7.6 unit=mL
